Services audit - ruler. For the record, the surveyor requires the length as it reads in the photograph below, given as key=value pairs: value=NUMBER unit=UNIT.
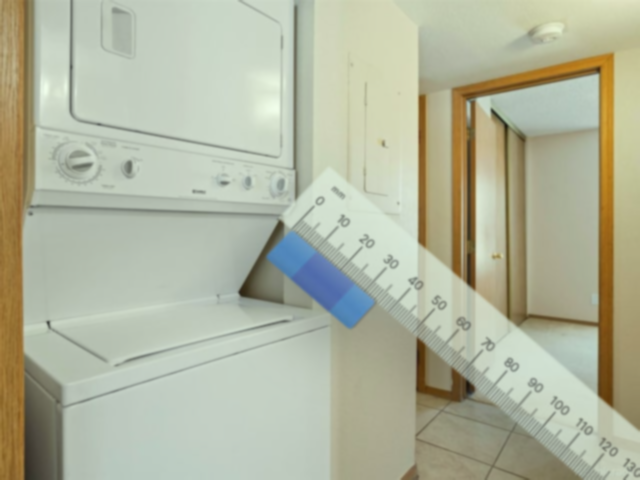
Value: value=35 unit=mm
